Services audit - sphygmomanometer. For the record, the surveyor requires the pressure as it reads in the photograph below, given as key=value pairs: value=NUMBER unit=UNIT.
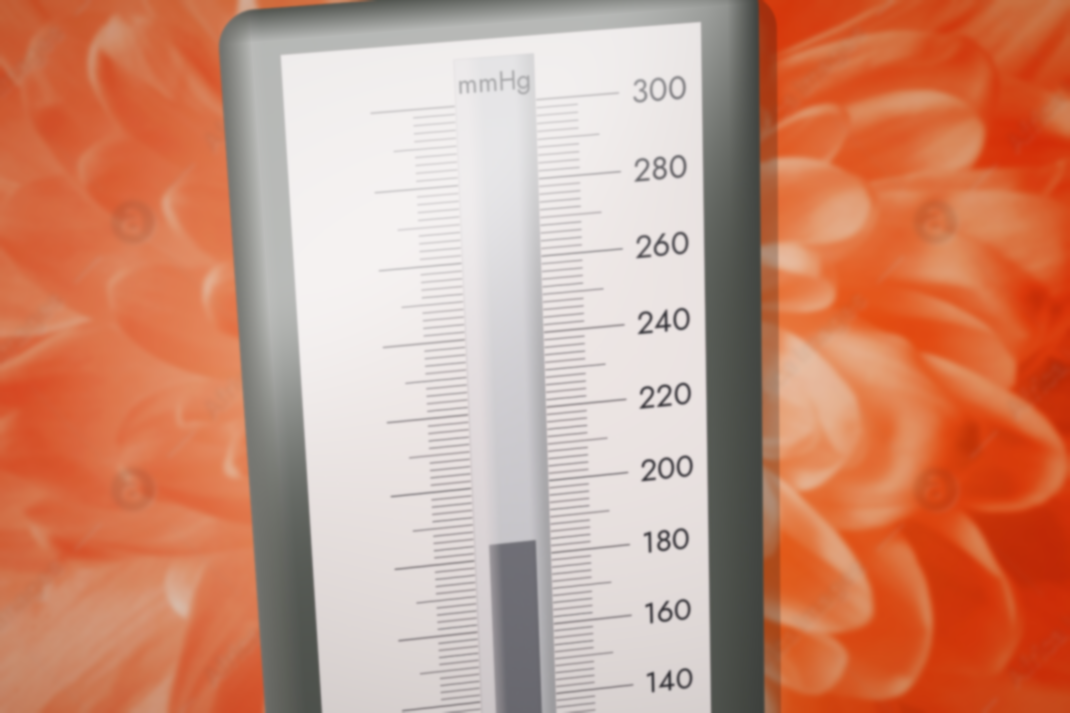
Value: value=184 unit=mmHg
